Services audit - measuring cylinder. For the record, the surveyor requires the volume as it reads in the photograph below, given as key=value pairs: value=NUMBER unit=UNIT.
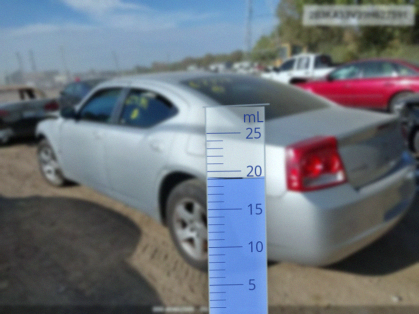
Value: value=19 unit=mL
